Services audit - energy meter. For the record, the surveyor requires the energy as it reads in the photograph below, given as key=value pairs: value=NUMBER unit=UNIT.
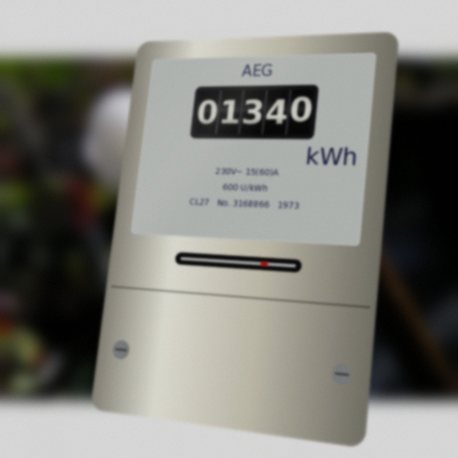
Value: value=1340 unit=kWh
